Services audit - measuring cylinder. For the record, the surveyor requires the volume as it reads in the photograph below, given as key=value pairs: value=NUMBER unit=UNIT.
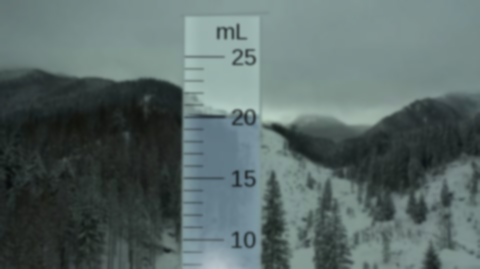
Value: value=20 unit=mL
